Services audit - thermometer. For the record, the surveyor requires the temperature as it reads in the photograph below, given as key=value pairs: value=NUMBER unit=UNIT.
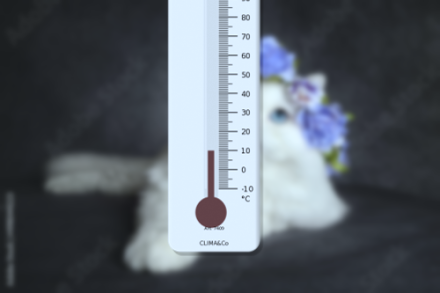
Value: value=10 unit=°C
